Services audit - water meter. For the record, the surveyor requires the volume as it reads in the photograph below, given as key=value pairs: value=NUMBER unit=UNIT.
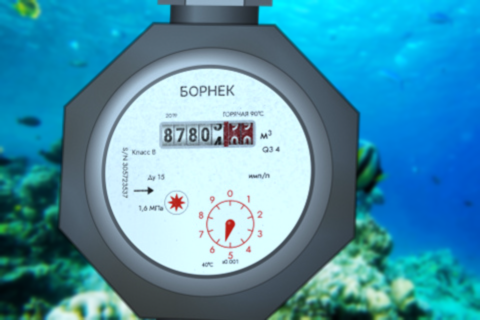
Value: value=87803.995 unit=m³
